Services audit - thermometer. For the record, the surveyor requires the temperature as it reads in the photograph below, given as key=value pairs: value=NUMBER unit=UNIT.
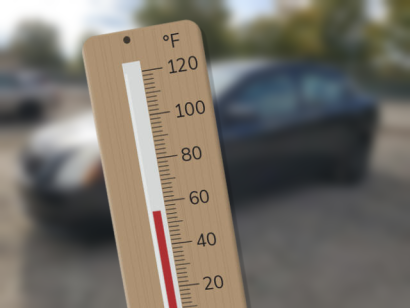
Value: value=56 unit=°F
